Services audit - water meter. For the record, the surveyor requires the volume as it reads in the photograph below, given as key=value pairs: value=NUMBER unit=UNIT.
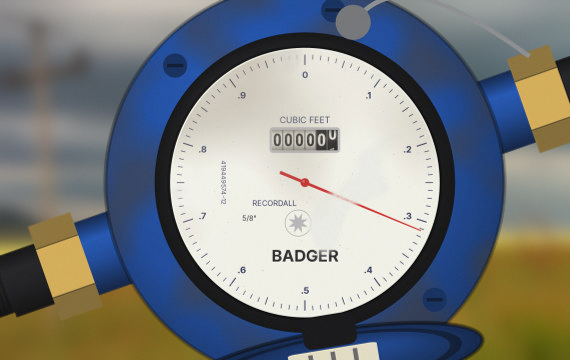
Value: value=0.31 unit=ft³
